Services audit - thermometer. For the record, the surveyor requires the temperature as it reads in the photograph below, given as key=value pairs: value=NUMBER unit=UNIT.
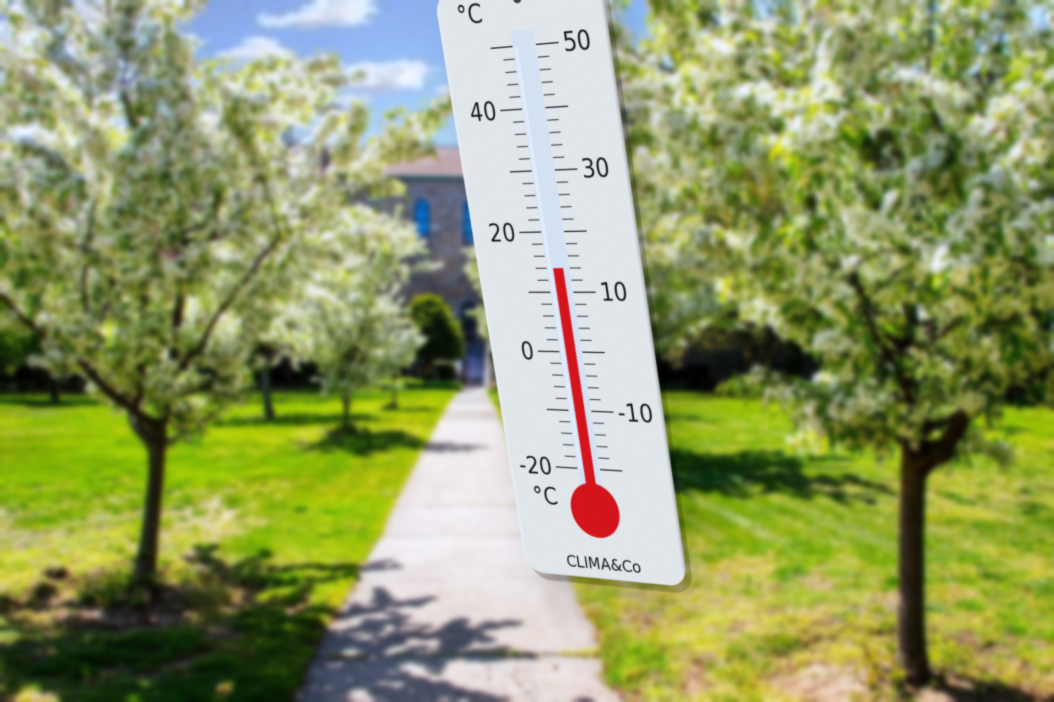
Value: value=14 unit=°C
